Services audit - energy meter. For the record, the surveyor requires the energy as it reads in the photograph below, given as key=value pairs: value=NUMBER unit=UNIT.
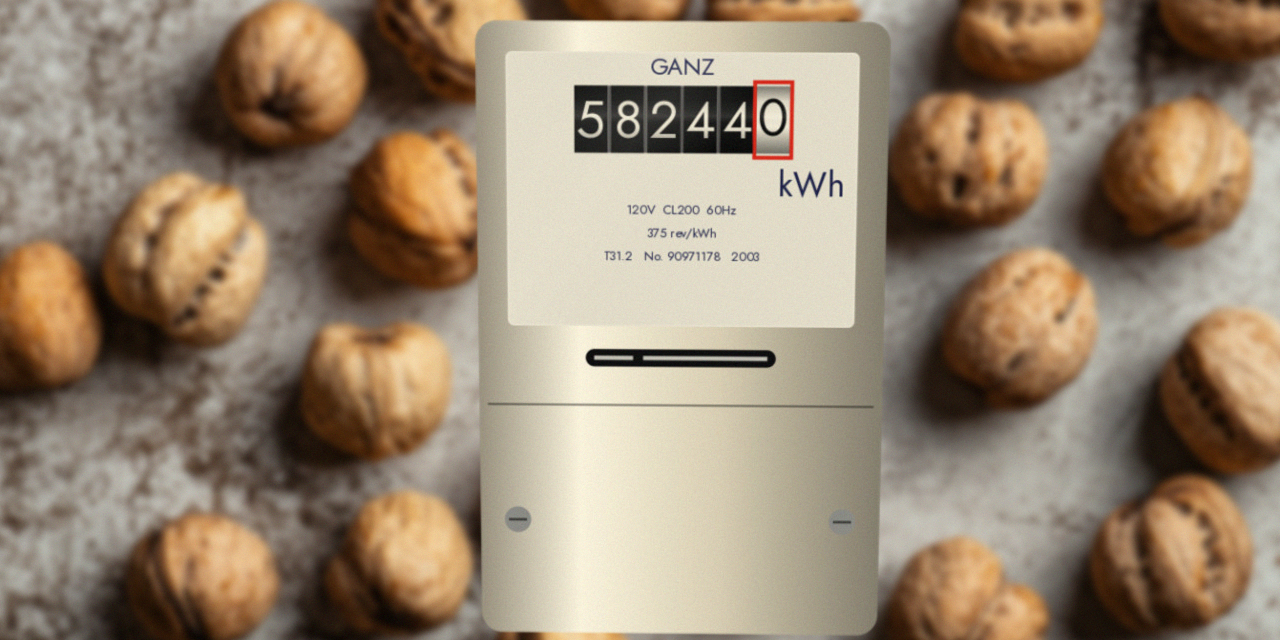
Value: value=58244.0 unit=kWh
